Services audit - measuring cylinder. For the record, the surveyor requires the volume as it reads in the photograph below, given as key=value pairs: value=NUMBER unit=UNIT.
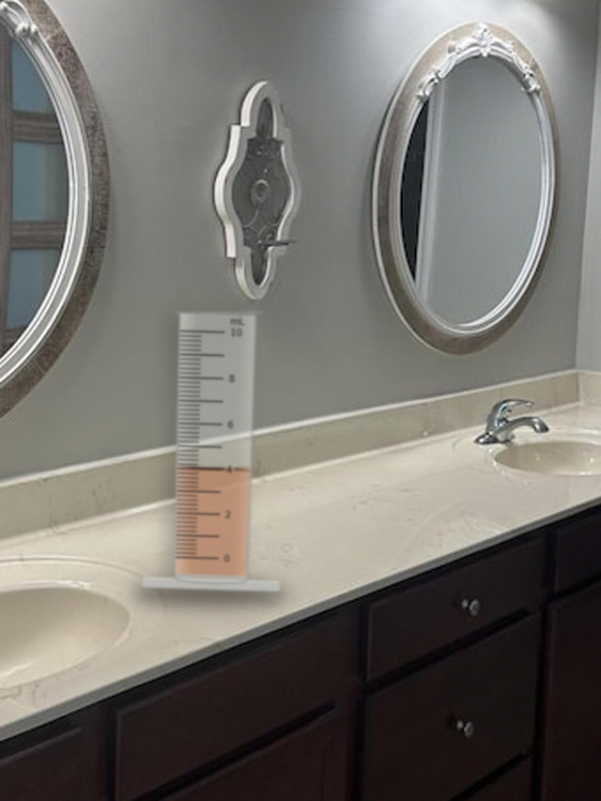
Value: value=4 unit=mL
